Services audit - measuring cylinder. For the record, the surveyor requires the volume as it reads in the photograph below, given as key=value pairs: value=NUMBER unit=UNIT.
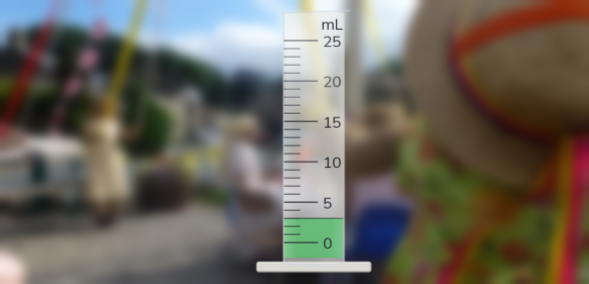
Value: value=3 unit=mL
